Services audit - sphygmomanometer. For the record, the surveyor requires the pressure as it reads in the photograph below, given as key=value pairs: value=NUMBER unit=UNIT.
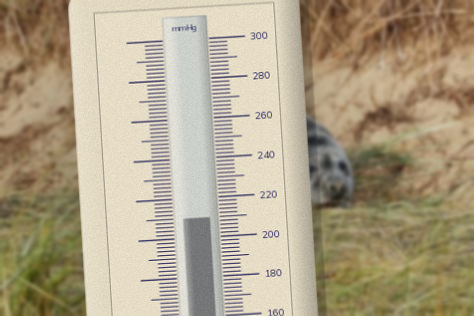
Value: value=210 unit=mmHg
